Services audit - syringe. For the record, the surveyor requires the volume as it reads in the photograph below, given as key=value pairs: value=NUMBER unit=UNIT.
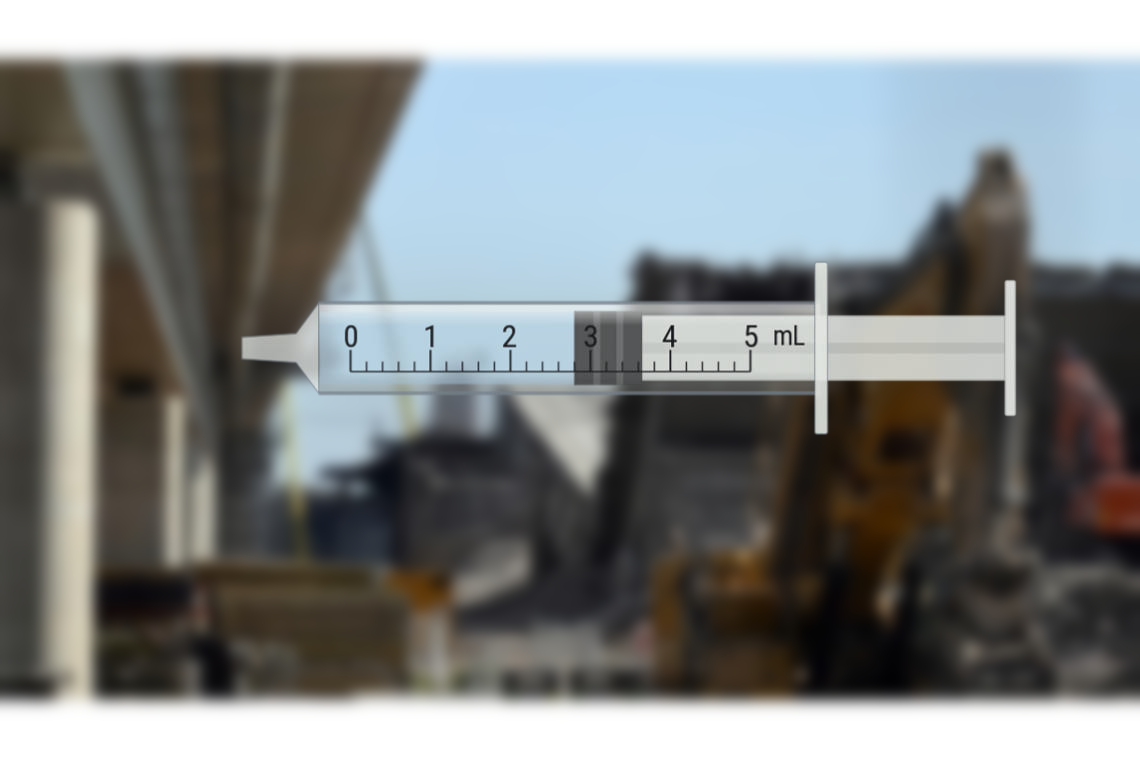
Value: value=2.8 unit=mL
